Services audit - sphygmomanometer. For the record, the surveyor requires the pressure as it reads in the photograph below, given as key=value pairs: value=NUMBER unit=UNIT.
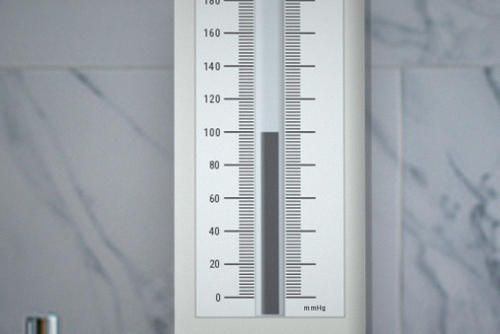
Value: value=100 unit=mmHg
